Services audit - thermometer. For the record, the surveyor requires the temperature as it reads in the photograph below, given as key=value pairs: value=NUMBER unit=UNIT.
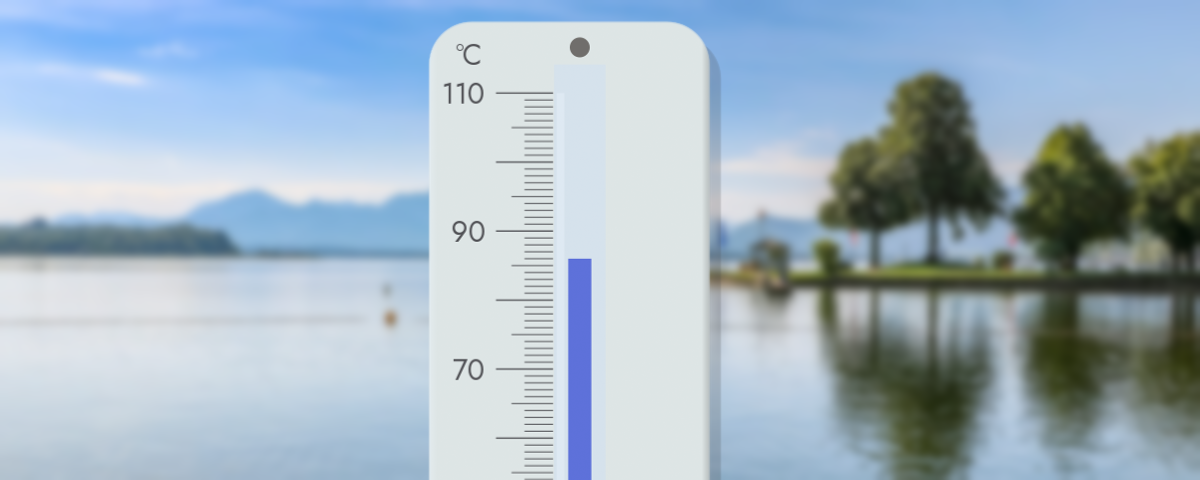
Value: value=86 unit=°C
